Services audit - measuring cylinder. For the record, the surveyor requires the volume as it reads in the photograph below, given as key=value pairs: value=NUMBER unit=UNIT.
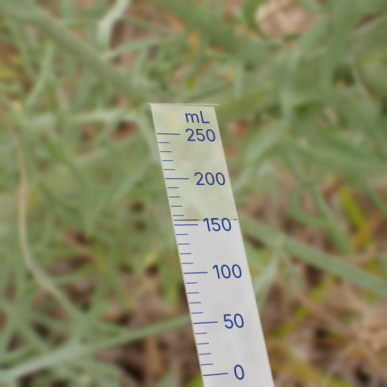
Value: value=155 unit=mL
